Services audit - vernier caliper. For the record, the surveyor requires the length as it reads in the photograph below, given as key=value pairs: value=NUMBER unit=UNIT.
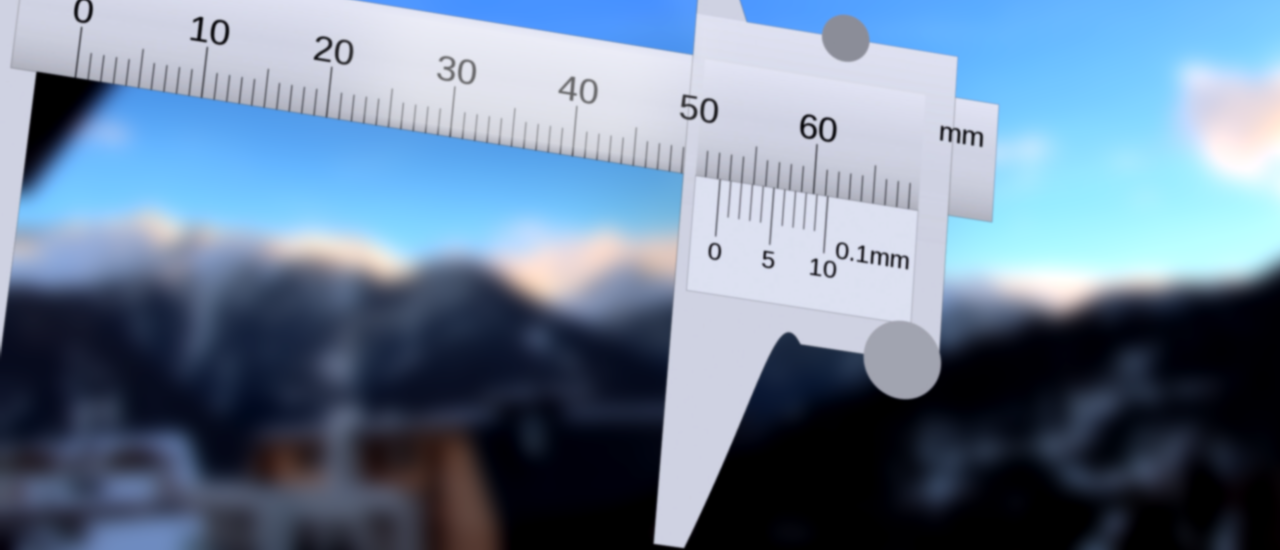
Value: value=52.2 unit=mm
